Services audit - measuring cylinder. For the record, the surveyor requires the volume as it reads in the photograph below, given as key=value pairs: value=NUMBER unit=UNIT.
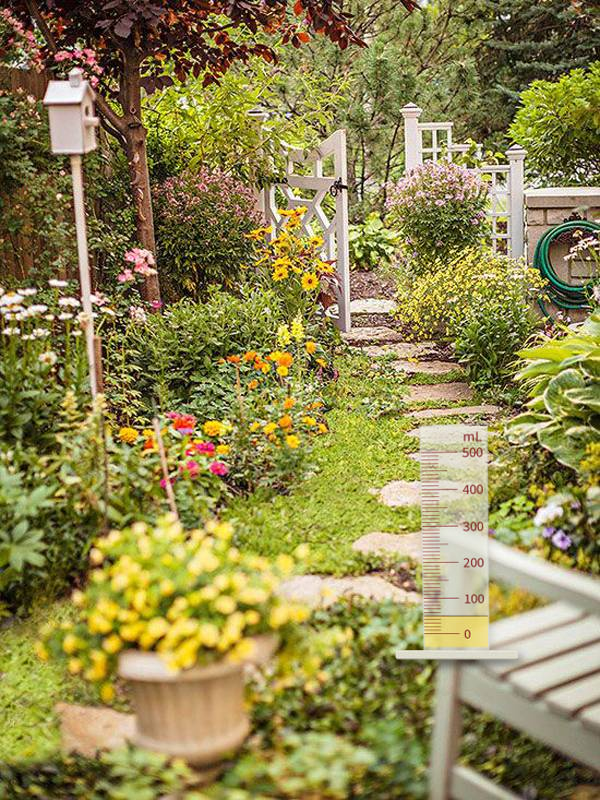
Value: value=50 unit=mL
